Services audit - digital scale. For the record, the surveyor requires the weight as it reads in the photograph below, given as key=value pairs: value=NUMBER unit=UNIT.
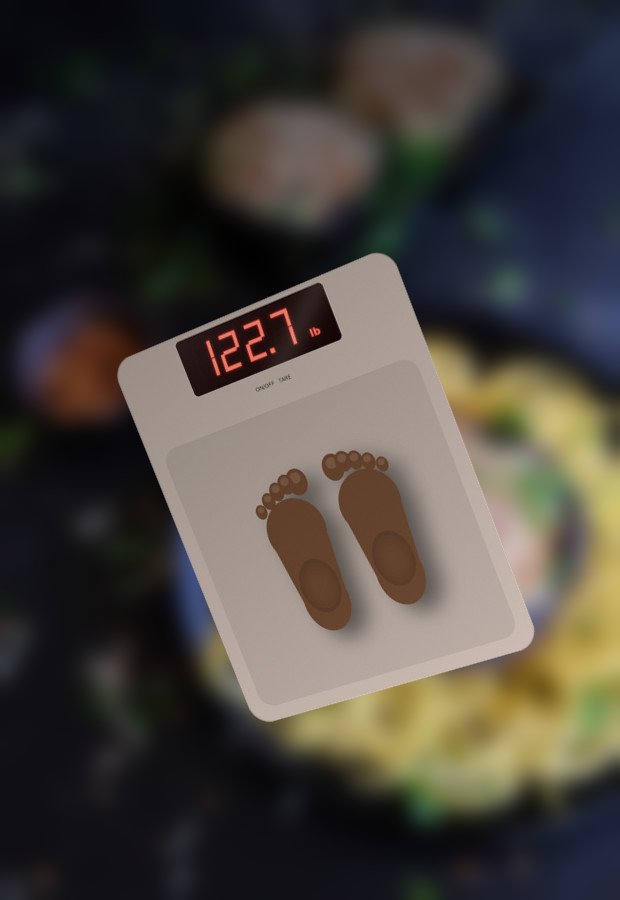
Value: value=122.7 unit=lb
